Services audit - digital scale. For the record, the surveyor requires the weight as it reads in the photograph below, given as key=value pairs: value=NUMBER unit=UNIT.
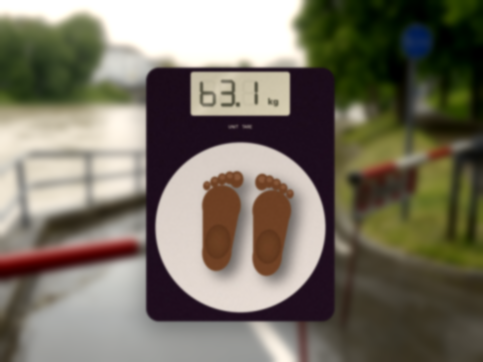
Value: value=63.1 unit=kg
